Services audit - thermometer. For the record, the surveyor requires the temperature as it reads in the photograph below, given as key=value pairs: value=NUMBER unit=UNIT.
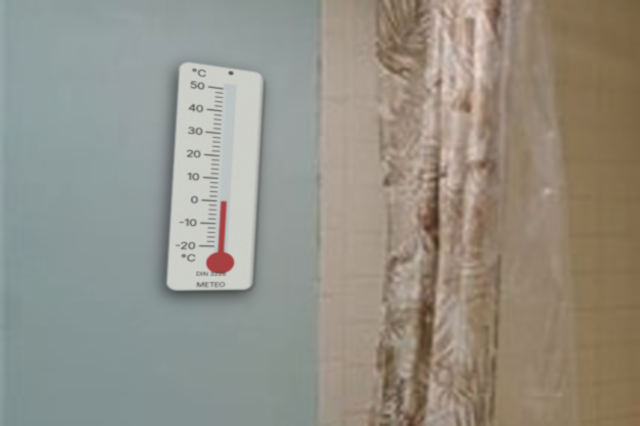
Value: value=0 unit=°C
